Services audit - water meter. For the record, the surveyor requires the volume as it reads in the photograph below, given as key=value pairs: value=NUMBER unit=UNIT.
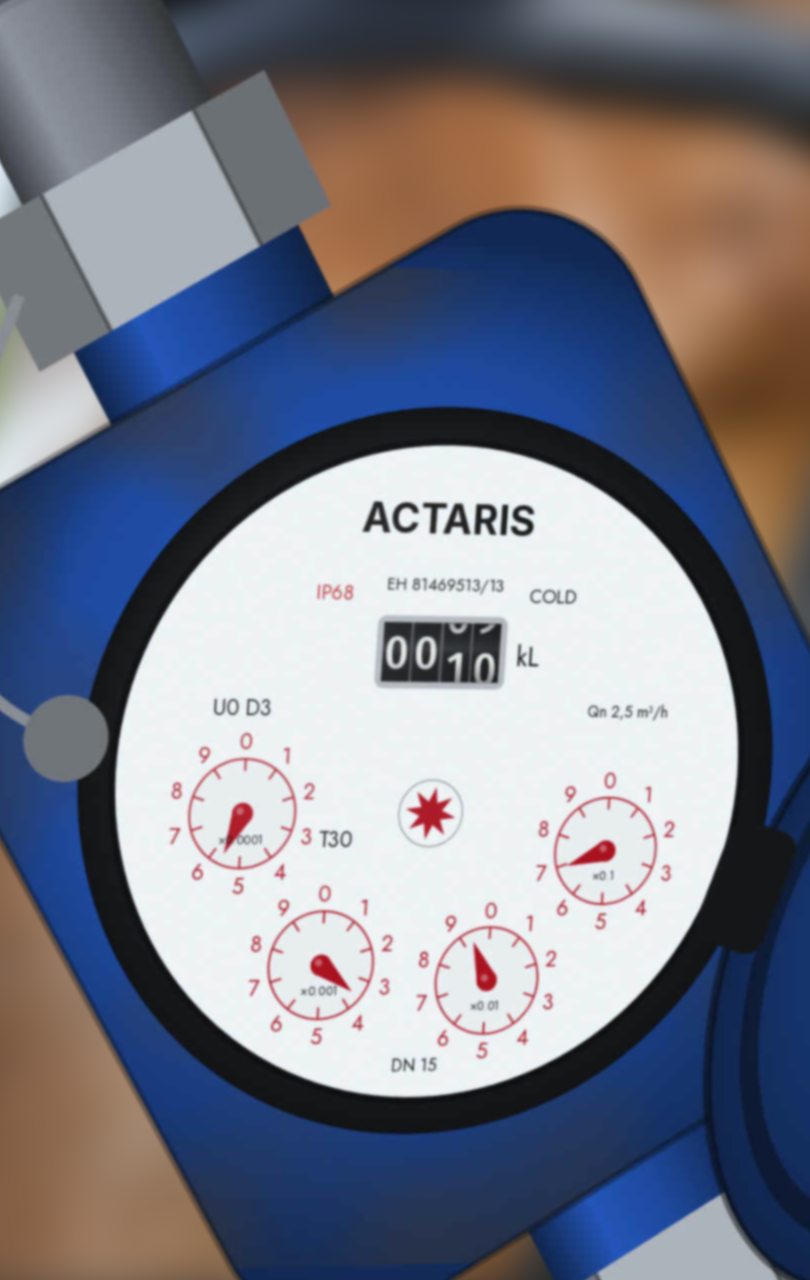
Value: value=9.6935 unit=kL
